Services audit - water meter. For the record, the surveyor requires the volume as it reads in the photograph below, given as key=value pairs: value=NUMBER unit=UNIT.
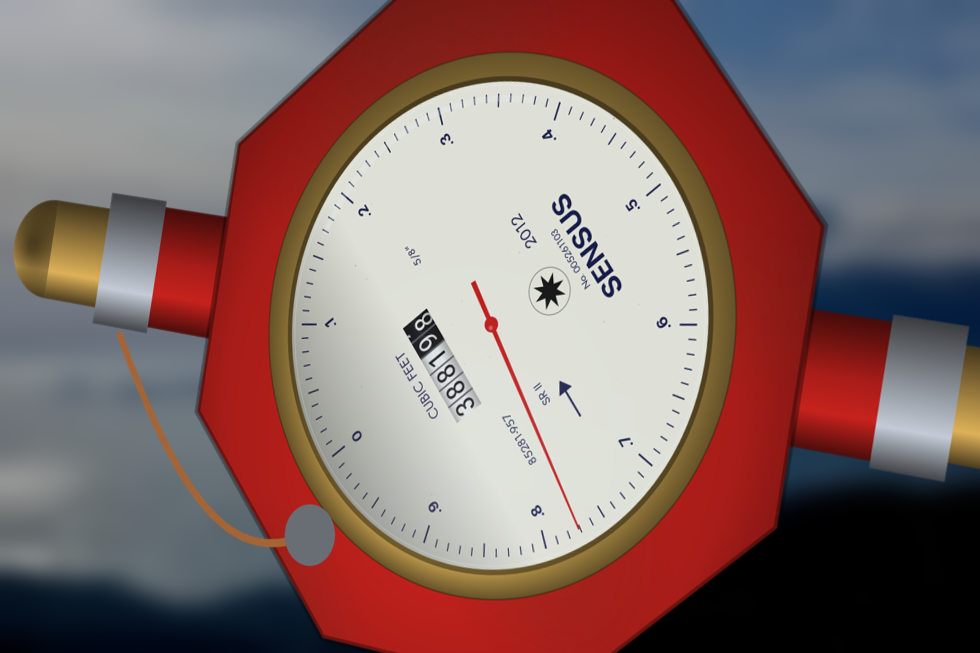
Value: value=388197.77 unit=ft³
